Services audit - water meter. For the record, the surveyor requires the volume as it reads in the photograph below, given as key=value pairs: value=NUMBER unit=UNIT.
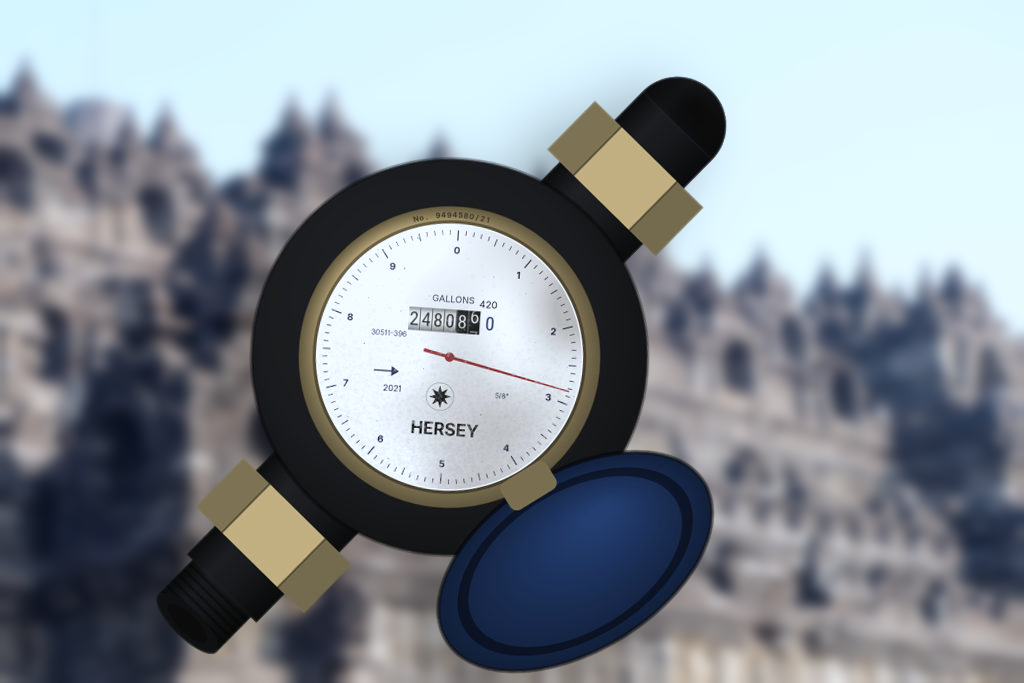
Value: value=2480862.8 unit=gal
